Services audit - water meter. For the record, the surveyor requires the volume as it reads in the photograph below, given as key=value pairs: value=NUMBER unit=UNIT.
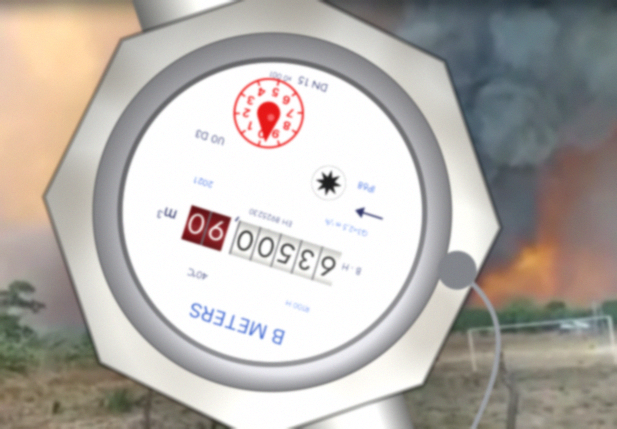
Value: value=63500.899 unit=m³
